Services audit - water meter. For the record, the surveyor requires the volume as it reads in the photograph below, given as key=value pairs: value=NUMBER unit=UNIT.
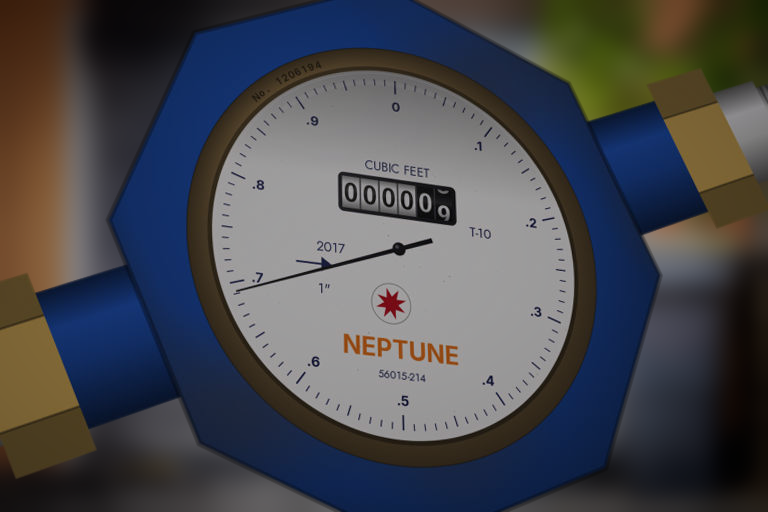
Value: value=8.69 unit=ft³
